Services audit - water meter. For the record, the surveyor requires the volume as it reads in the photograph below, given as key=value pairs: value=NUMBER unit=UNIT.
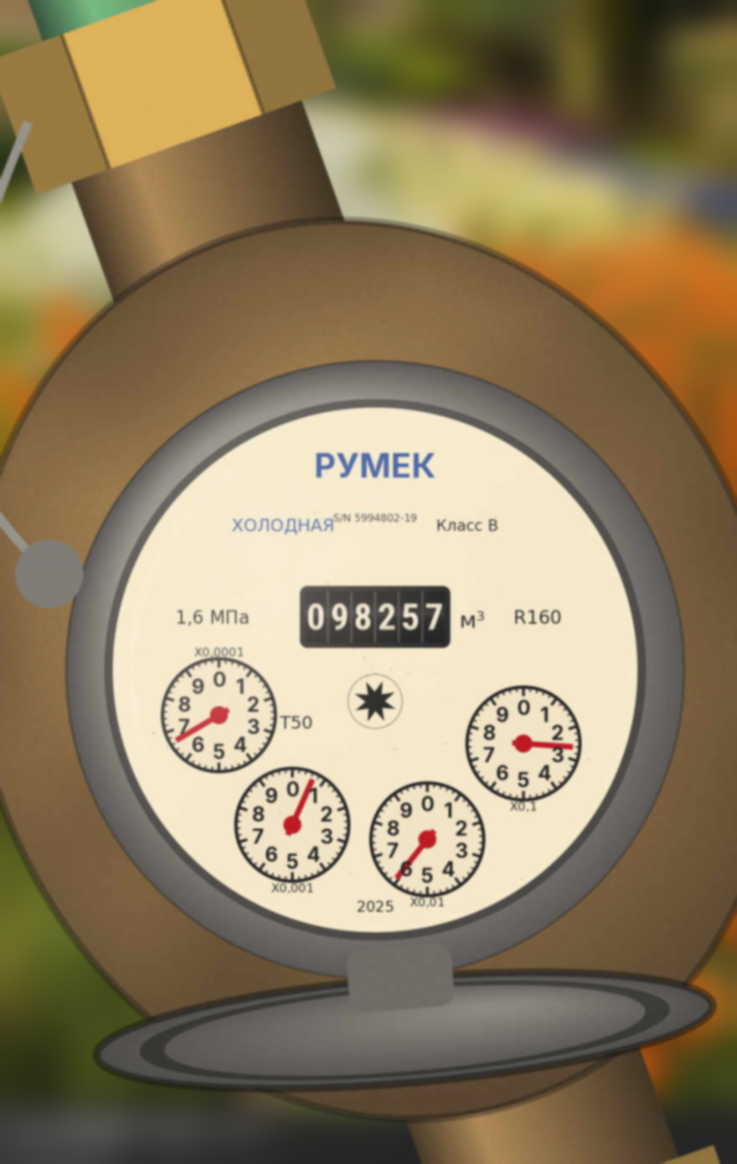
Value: value=98257.2606 unit=m³
